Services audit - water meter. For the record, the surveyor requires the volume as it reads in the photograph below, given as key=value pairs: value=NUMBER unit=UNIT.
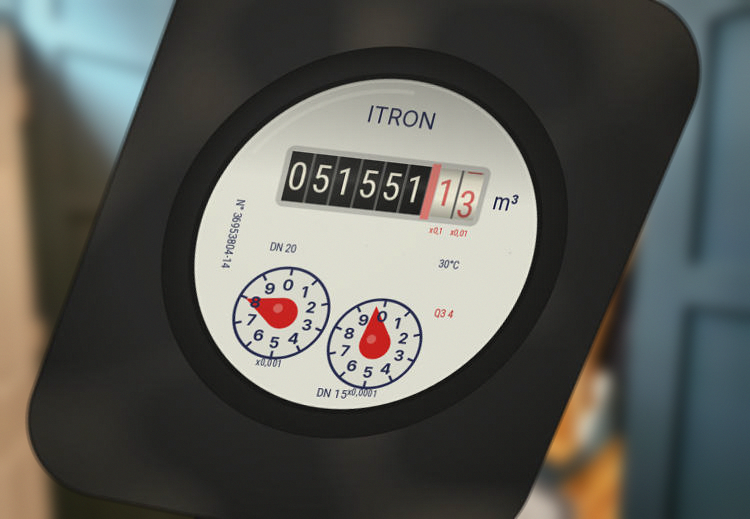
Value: value=51551.1279 unit=m³
